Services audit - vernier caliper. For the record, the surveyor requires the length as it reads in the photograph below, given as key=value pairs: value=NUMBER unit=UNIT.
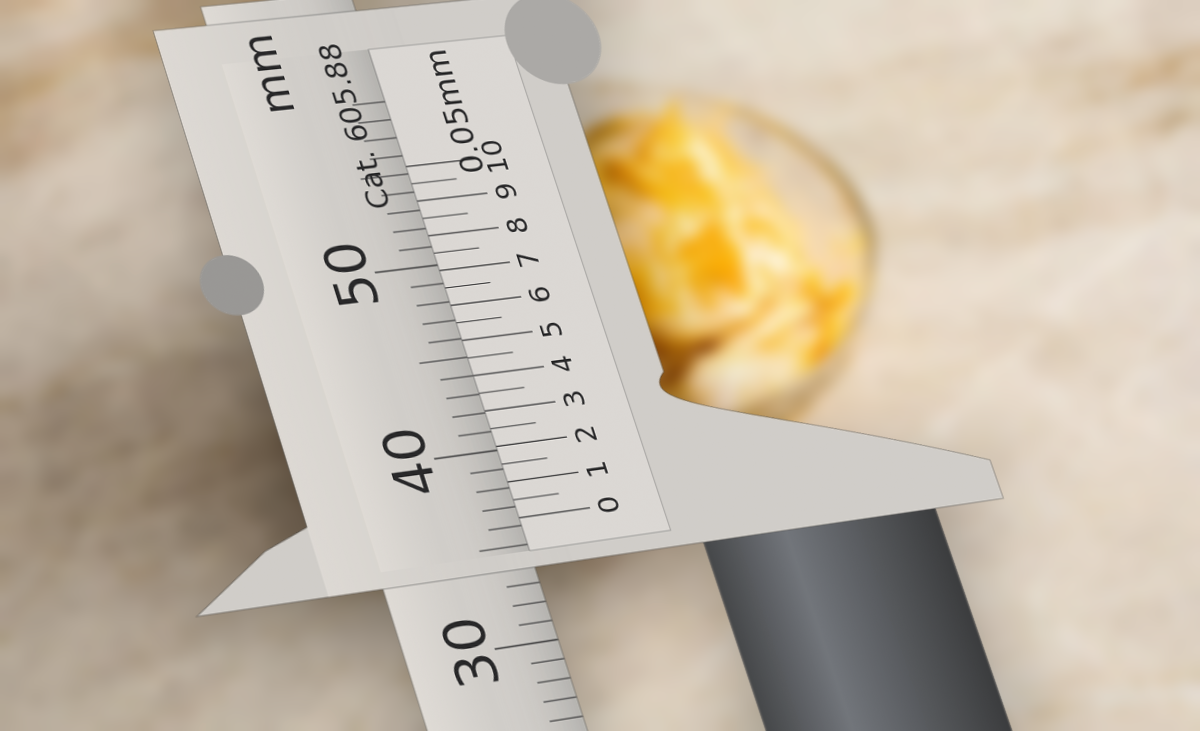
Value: value=36.4 unit=mm
